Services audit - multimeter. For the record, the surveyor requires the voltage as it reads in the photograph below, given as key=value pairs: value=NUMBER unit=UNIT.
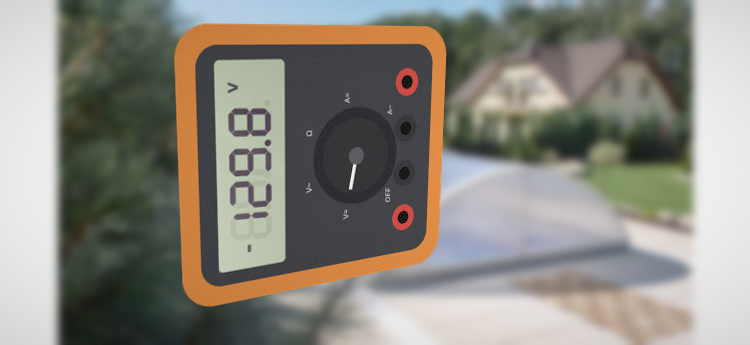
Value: value=-129.8 unit=V
